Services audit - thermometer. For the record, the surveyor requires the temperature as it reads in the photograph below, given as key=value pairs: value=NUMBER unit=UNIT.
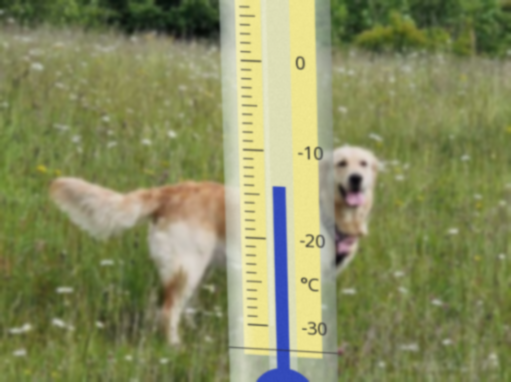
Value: value=-14 unit=°C
